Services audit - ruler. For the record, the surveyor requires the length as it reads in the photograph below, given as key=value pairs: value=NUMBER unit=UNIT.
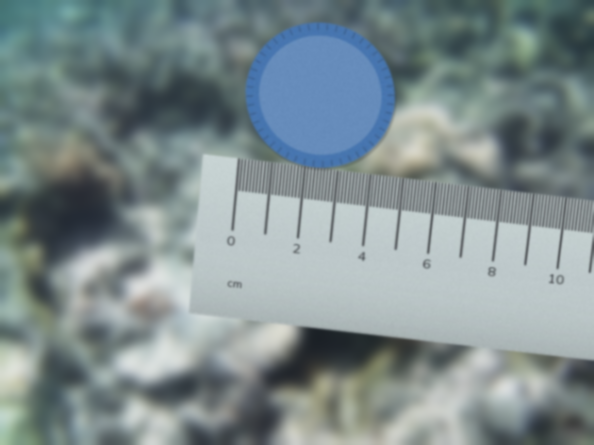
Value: value=4.5 unit=cm
